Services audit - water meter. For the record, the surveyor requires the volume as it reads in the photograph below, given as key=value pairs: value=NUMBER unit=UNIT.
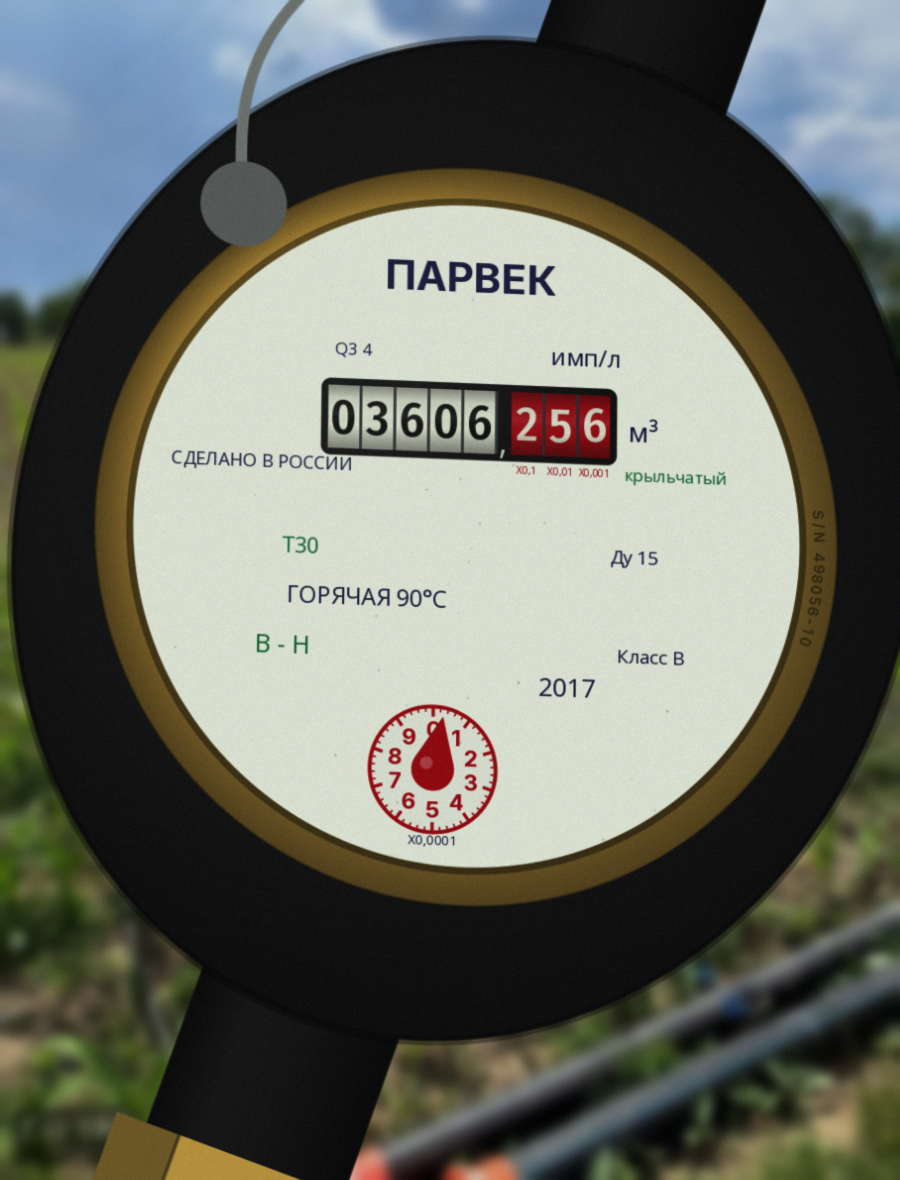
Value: value=3606.2560 unit=m³
